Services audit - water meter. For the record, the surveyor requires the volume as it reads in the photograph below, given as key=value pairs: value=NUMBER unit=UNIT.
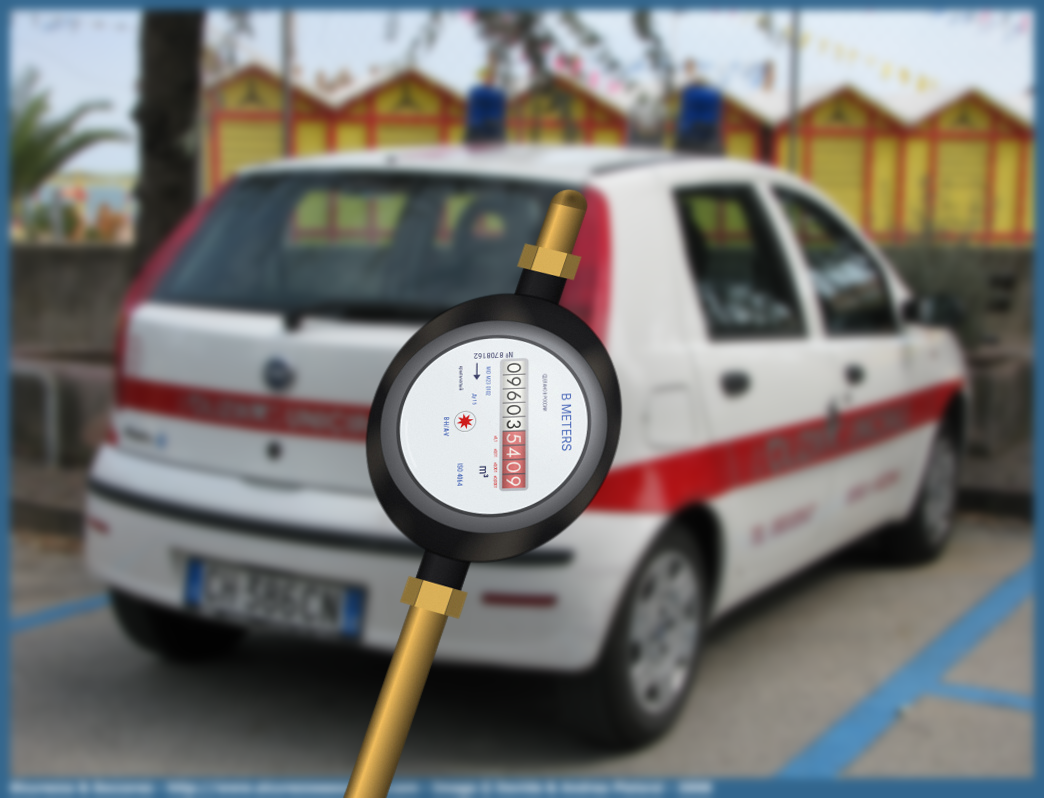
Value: value=9603.5409 unit=m³
